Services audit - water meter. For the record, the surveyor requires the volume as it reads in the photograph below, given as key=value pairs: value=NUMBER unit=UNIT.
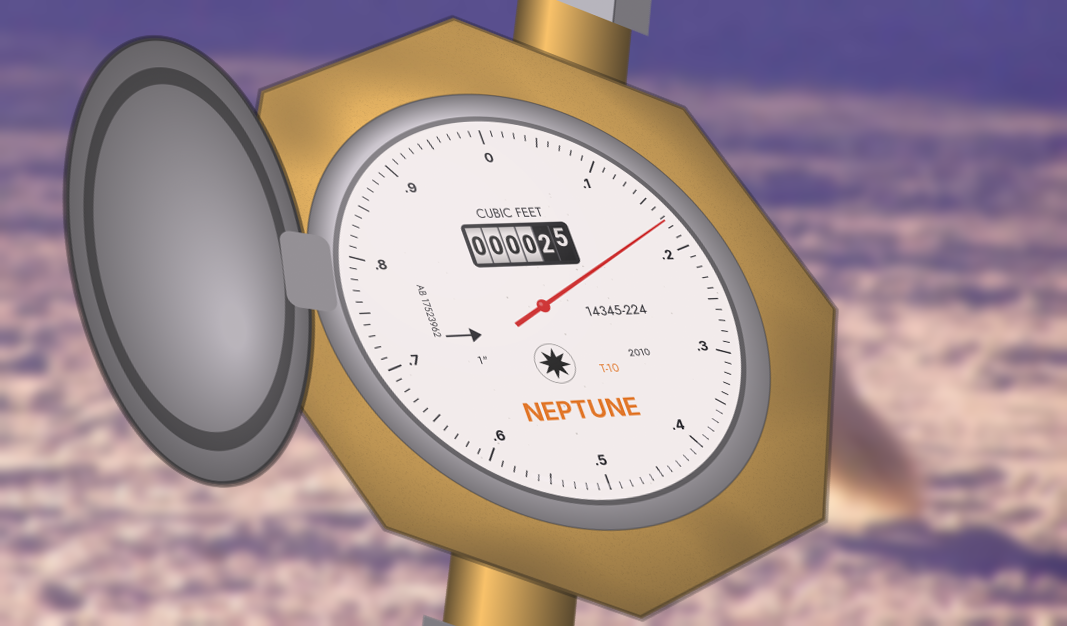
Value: value=25.17 unit=ft³
